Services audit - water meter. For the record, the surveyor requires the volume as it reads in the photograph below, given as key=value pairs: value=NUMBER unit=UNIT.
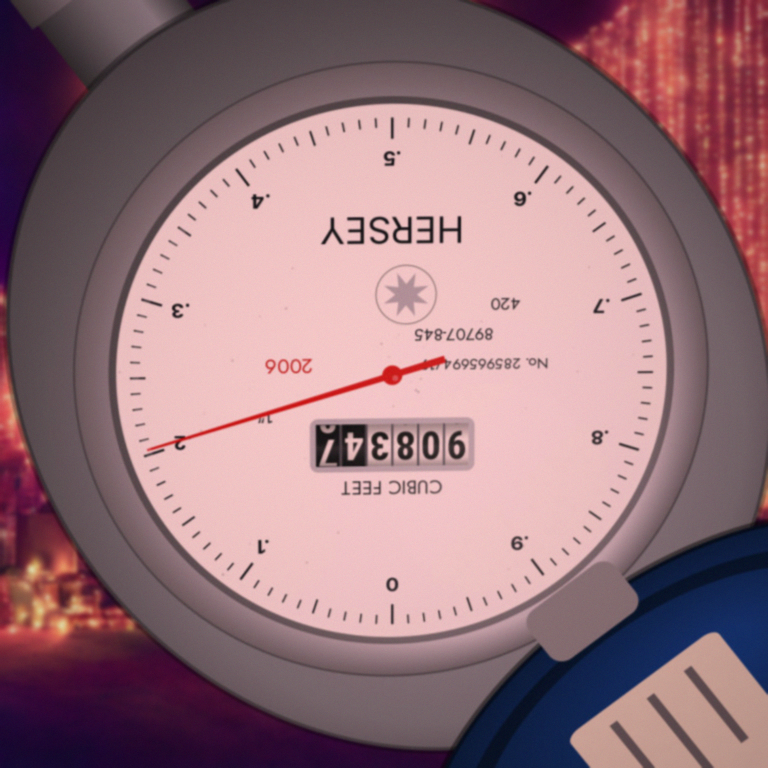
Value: value=908347.20 unit=ft³
